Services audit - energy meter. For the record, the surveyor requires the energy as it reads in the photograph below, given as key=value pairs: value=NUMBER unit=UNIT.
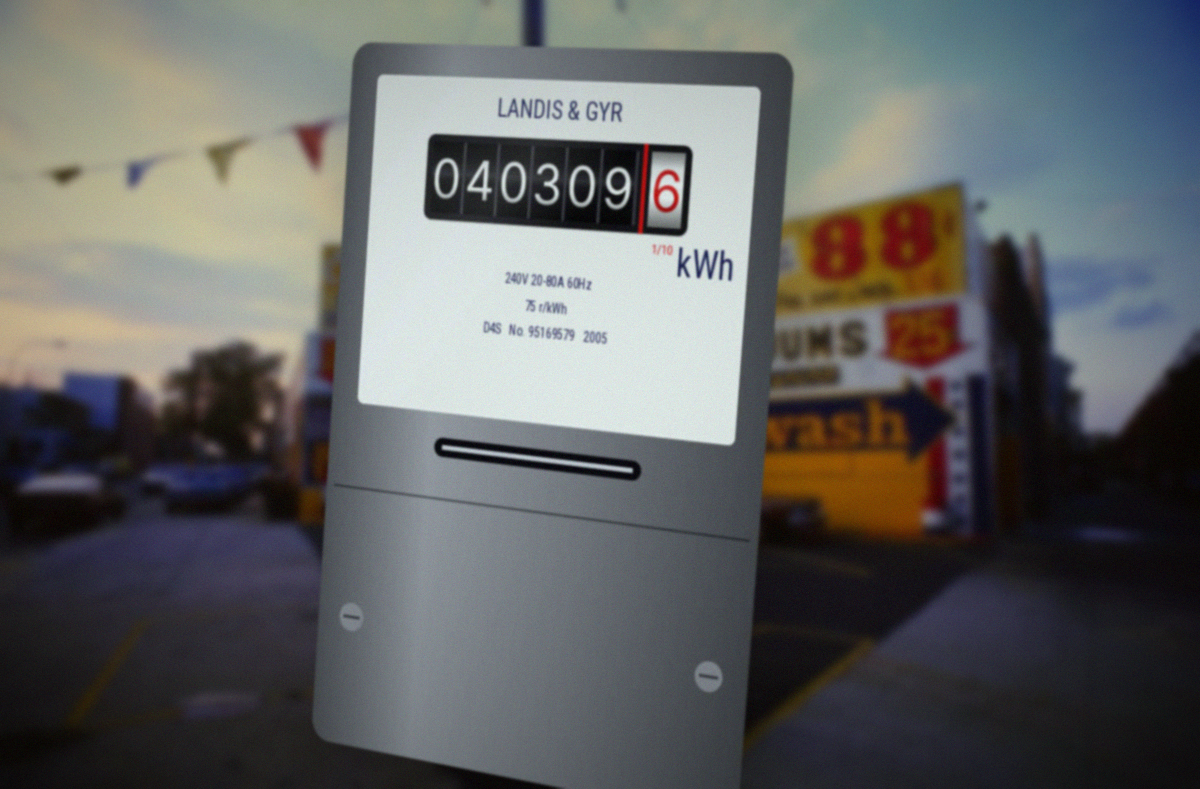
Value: value=40309.6 unit=kWh
